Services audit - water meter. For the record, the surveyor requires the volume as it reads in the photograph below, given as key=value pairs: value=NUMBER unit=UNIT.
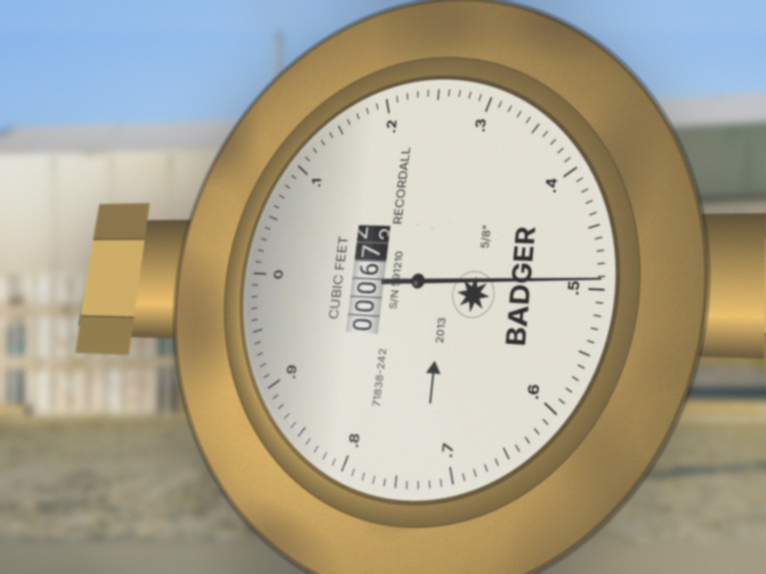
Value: value=672.49 unit=ft³
